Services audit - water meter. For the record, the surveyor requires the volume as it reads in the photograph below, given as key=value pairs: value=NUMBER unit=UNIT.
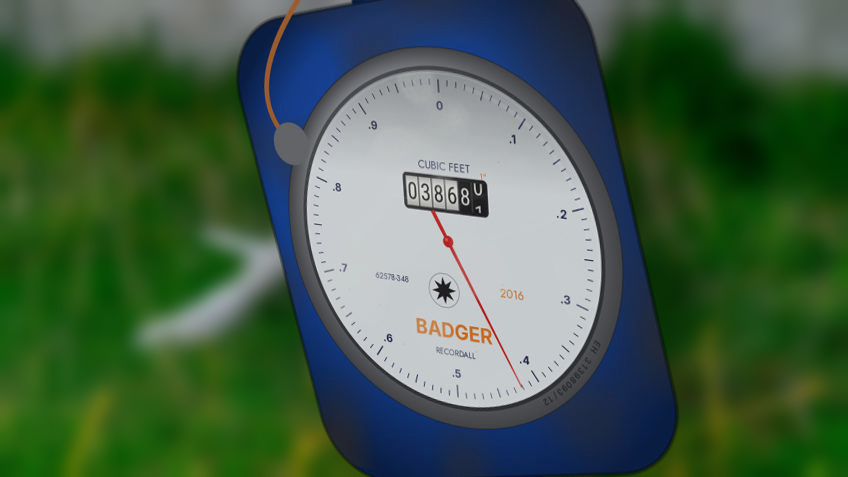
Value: value=38680.42 unit=ft³
